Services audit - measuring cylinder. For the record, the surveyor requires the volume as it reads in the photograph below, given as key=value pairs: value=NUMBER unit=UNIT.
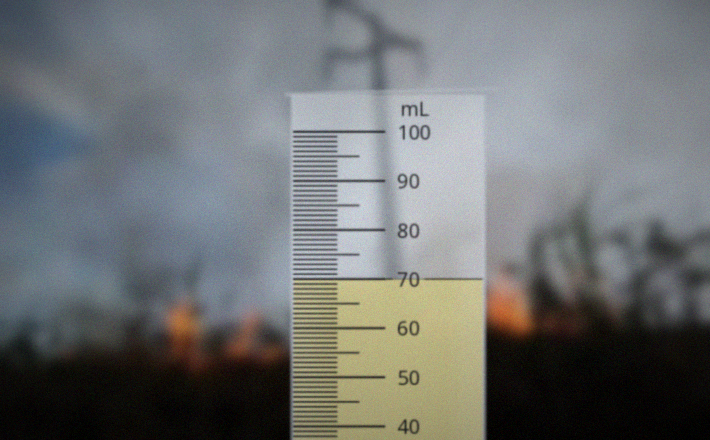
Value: value=70 unit=mL
